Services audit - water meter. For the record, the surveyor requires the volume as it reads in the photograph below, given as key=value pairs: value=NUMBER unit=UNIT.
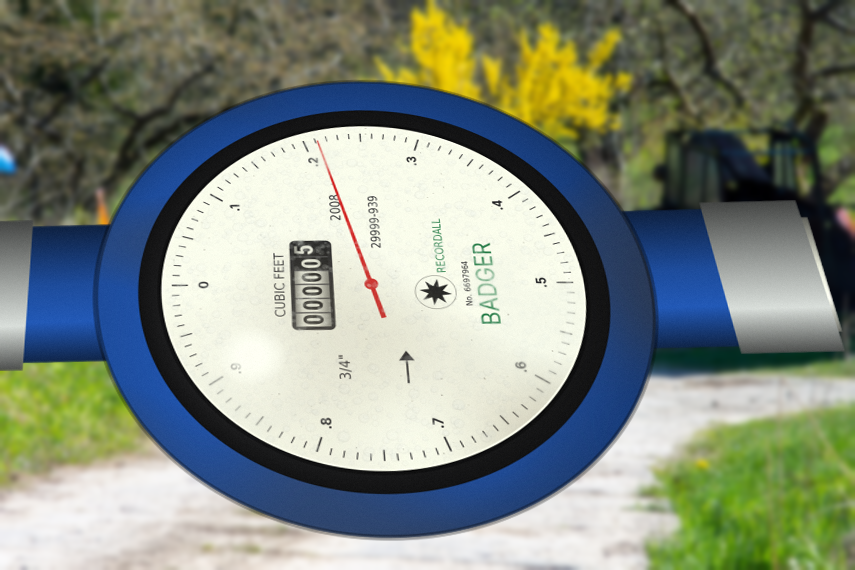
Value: value=5.21 unit=ft³
